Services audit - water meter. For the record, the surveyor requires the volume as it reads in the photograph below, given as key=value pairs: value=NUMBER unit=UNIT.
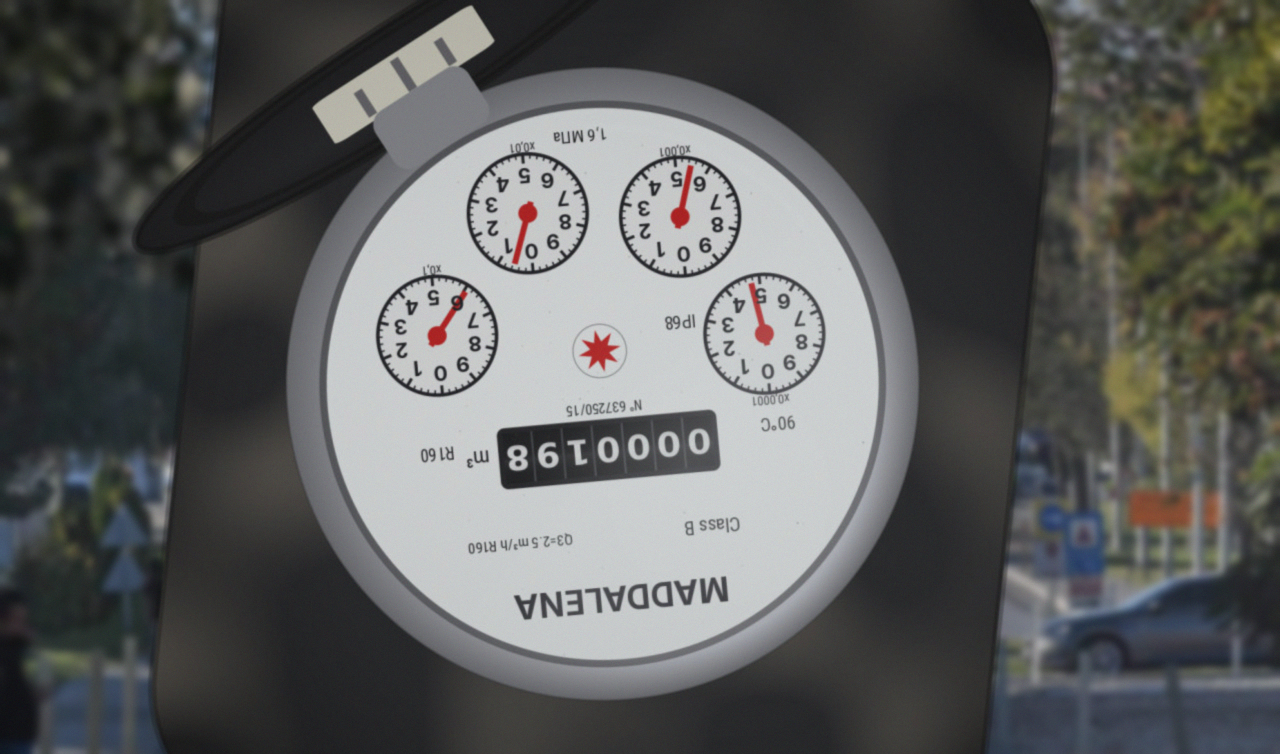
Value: value=198.6054 unit=m³
